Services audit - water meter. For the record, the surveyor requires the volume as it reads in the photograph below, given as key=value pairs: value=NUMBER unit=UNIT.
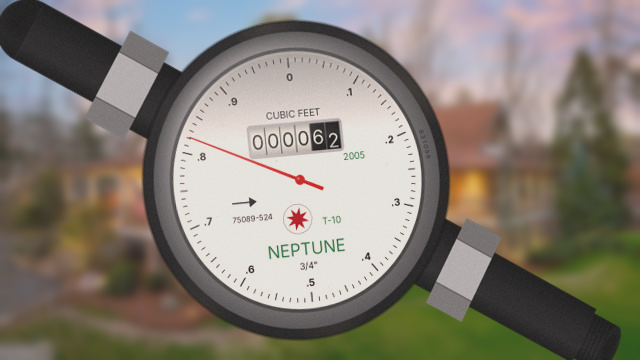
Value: value=61.82 unit=ft³
